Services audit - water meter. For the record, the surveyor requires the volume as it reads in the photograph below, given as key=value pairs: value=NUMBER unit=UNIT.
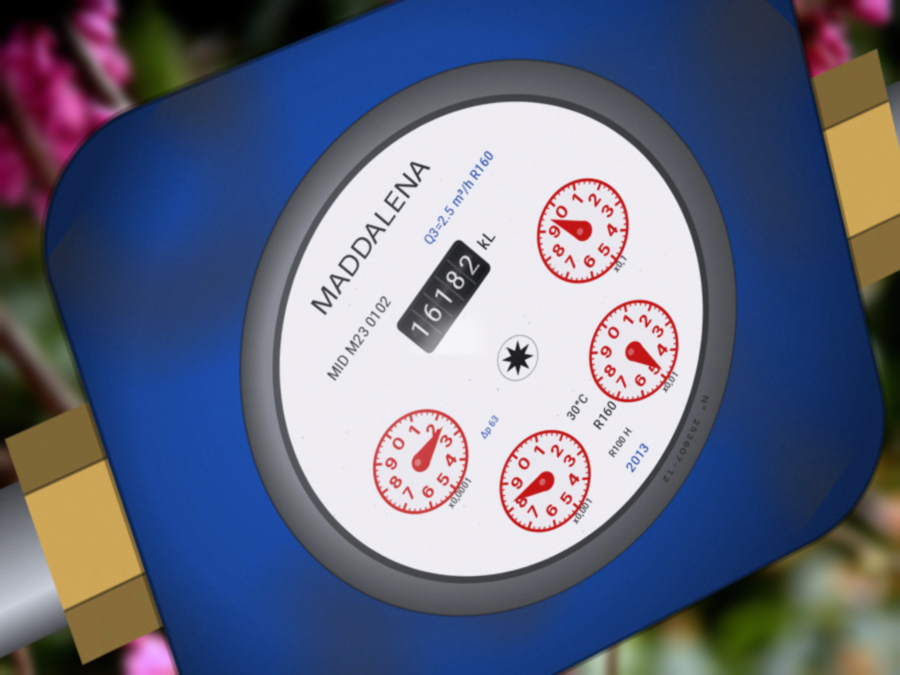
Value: value=16181.9482 unit=kL
